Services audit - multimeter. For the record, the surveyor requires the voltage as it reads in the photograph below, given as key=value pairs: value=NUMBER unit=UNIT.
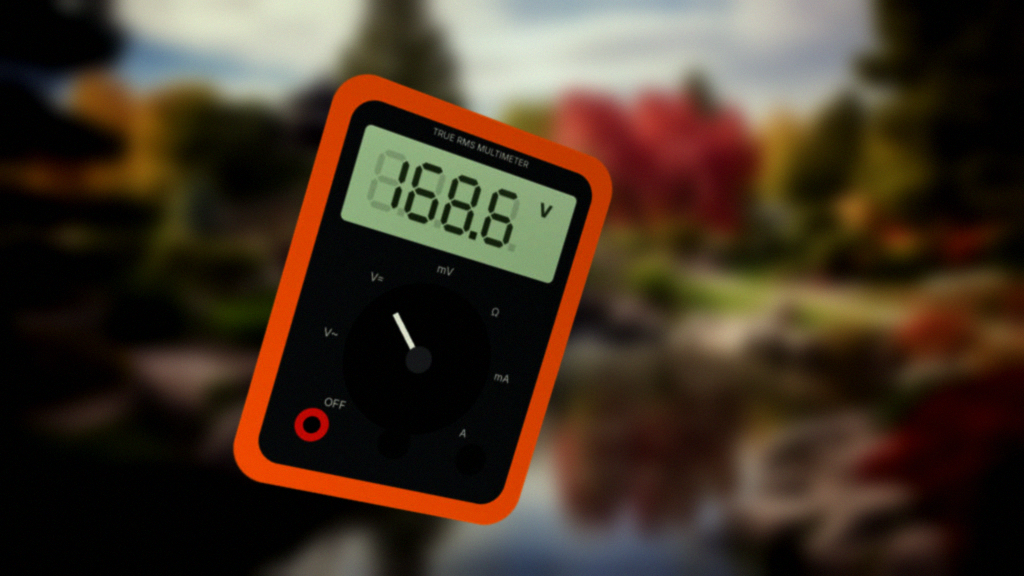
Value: value=168.6 unit=V
